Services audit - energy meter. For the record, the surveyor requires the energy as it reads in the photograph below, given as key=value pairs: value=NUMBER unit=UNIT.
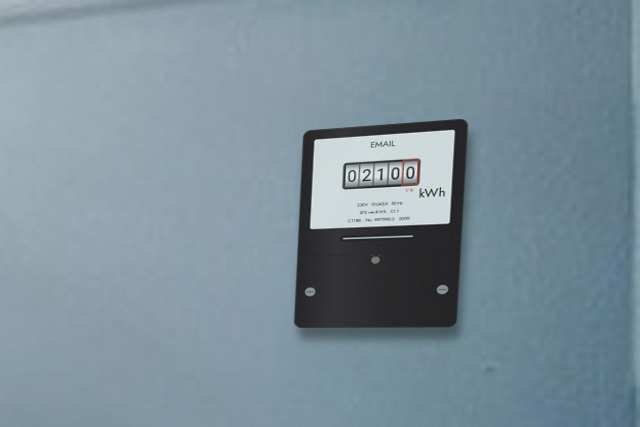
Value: value=210.0 unit=kWh
